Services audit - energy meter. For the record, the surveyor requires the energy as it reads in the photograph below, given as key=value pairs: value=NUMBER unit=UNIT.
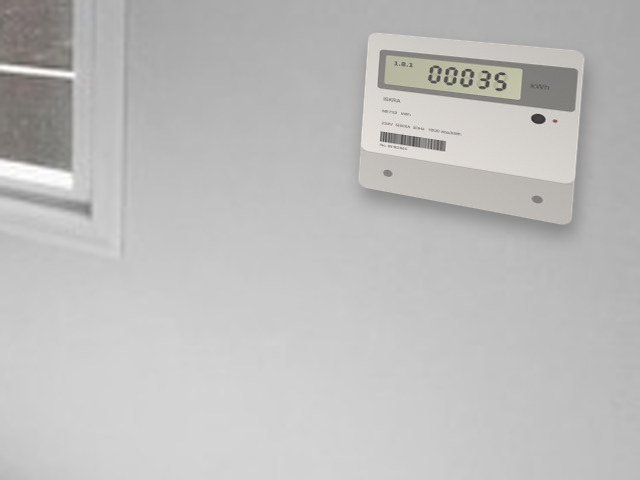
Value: value=35 unit=kWh
